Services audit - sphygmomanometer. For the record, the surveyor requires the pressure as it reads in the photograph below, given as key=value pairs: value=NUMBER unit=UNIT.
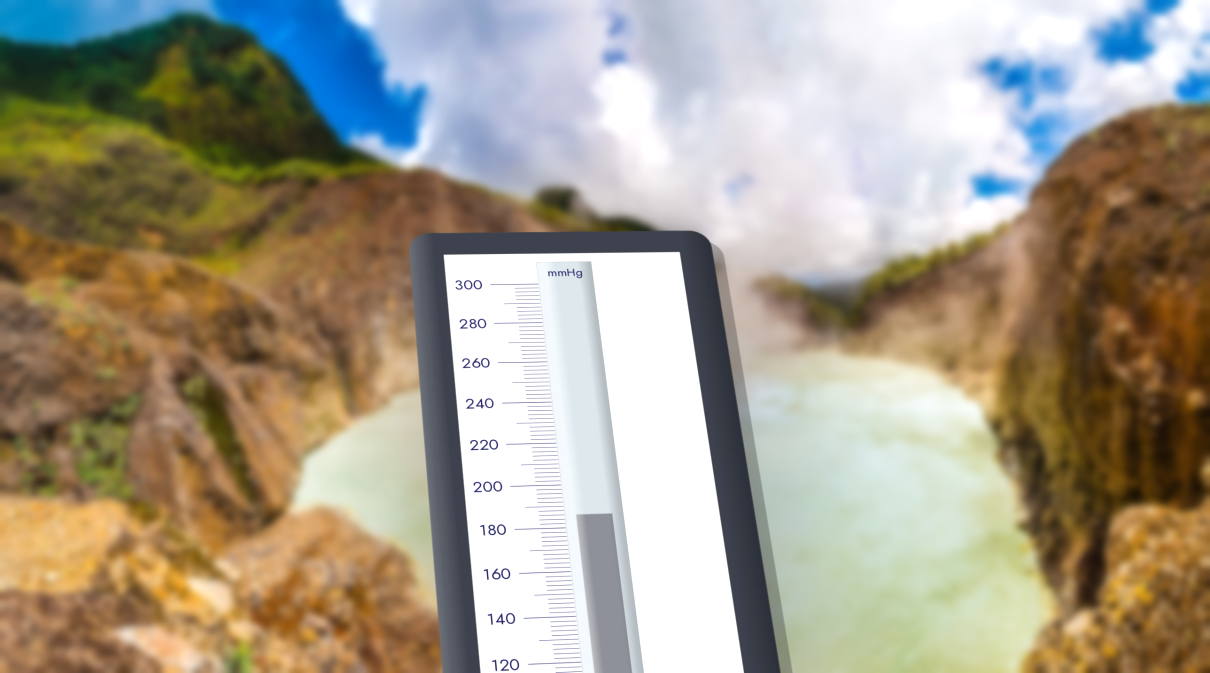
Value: value=186 unit=mmHg
